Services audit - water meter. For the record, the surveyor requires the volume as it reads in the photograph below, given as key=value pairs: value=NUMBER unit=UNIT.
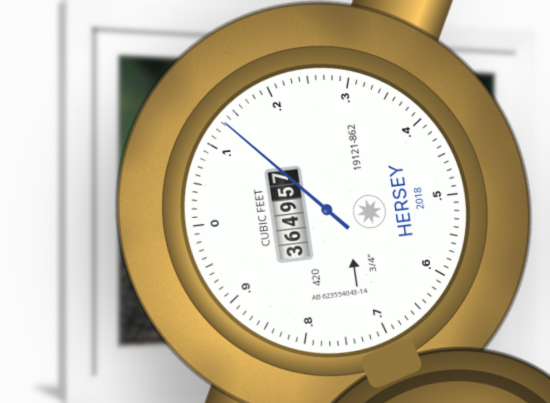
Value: value=364957.13 unit=ft³
